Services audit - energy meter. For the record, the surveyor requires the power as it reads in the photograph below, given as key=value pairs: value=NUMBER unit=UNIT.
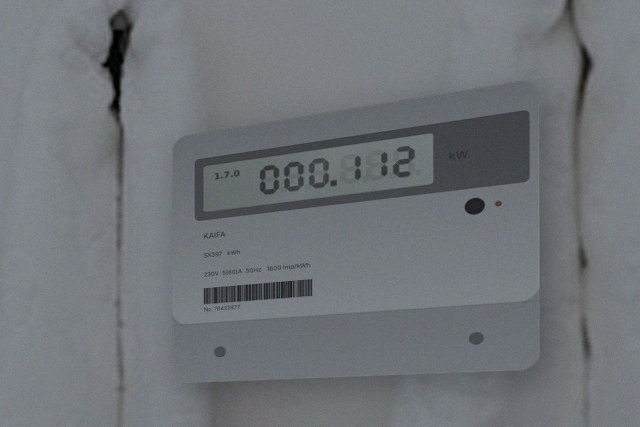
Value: value=0.112 unit=kW
